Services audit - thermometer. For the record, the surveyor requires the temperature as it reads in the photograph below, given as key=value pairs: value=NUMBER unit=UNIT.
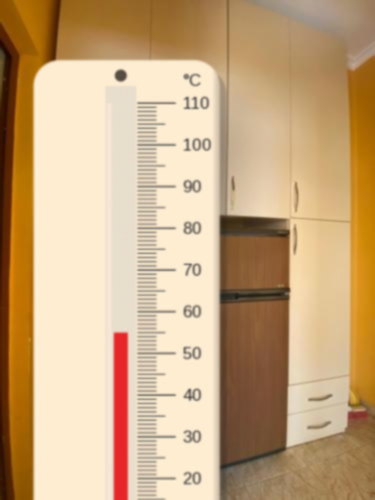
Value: value=55 unit=°C
